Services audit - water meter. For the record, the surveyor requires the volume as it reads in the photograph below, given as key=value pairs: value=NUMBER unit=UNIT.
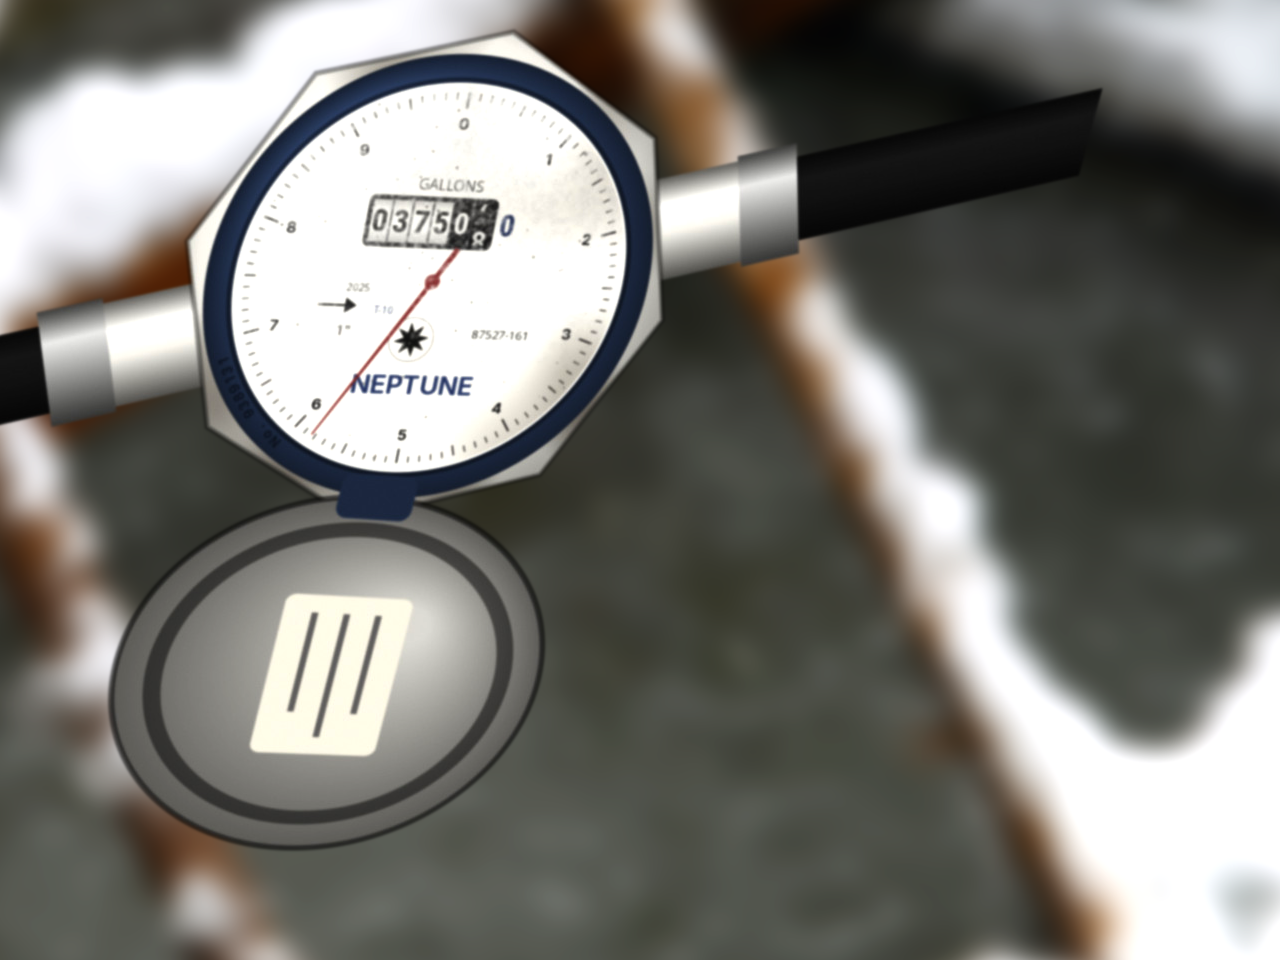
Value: value=375075.8 unit=gal
